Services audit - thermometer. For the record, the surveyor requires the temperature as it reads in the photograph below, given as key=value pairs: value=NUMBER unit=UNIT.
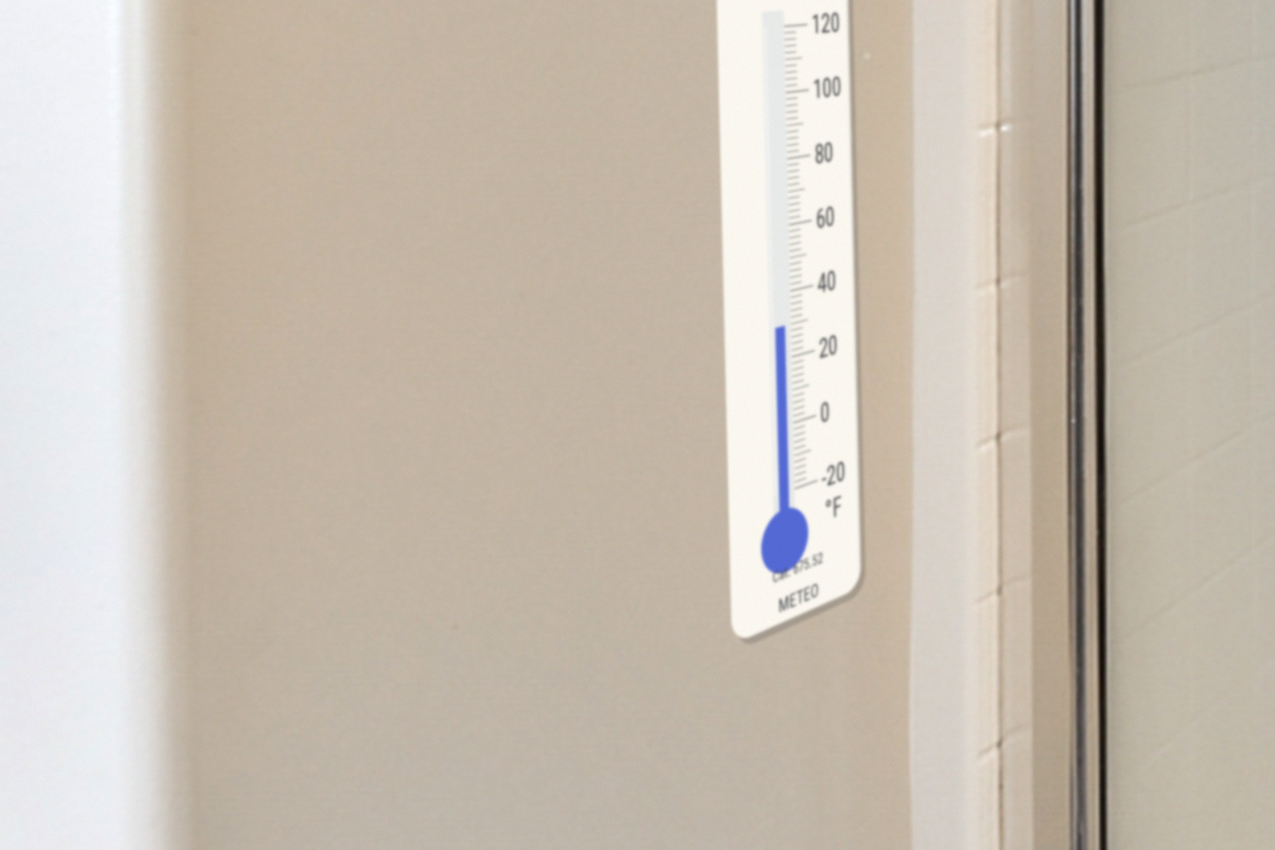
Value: value=30 unit=°F
